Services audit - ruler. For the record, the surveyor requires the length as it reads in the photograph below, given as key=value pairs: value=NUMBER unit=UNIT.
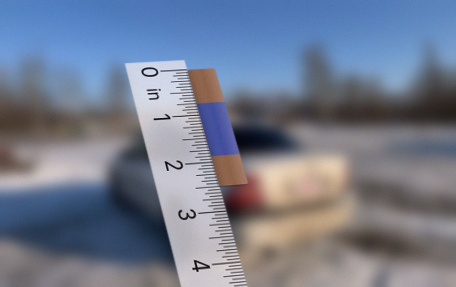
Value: value=2.5 unit=in
